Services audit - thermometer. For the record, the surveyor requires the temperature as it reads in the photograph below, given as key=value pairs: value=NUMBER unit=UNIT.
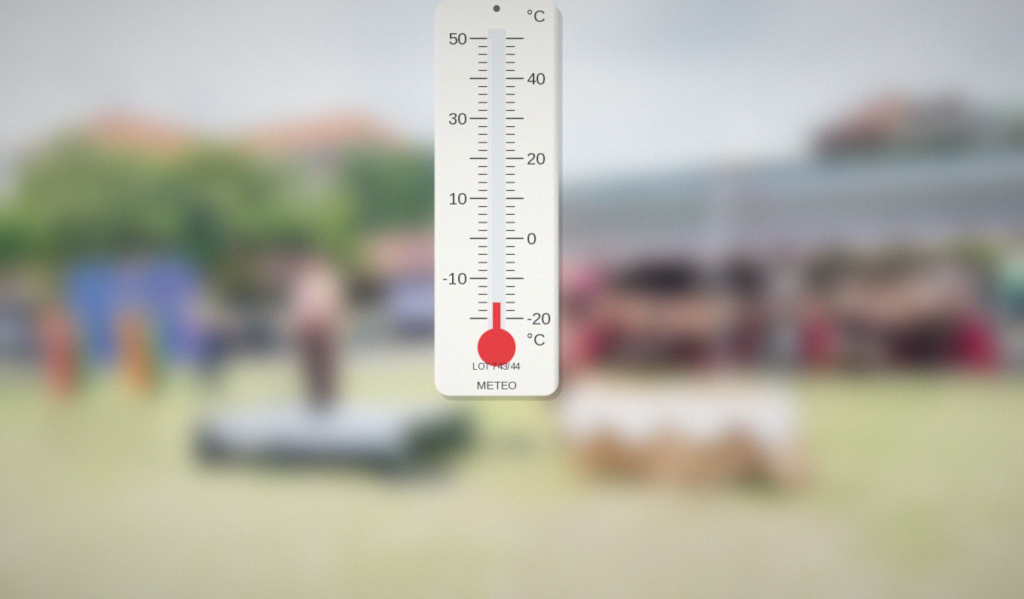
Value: value=-16 unit=°C
